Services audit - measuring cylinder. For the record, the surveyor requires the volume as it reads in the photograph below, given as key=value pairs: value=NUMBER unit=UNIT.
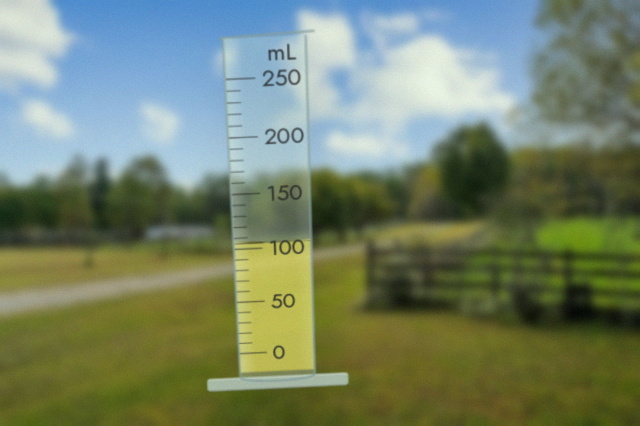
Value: value=105 unit=mL
